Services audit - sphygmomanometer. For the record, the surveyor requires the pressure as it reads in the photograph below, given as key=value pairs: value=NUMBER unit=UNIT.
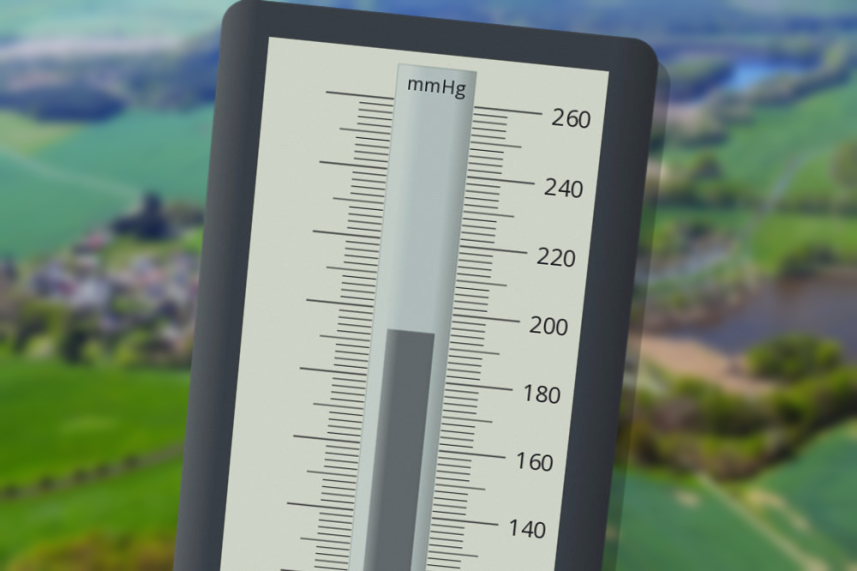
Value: value=194 unit=mmHg
